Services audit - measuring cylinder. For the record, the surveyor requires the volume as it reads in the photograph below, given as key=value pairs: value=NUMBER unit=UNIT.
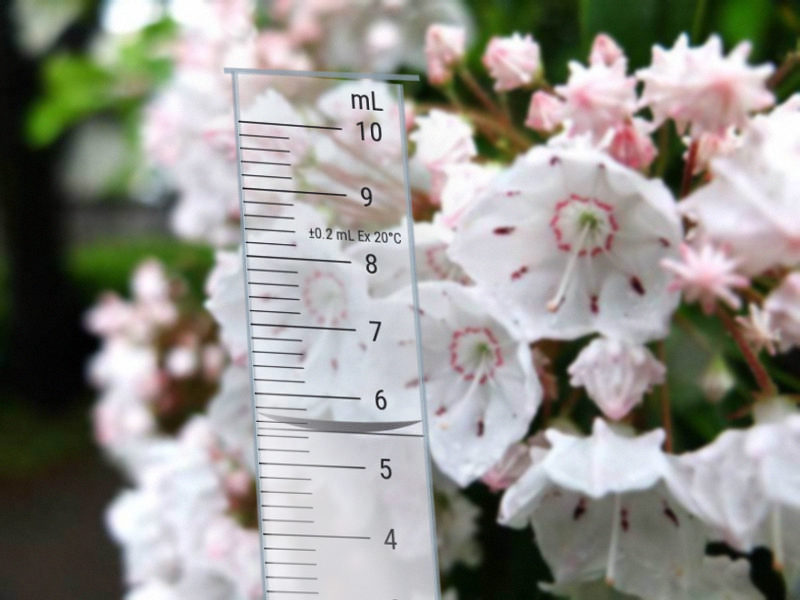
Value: value=5.5 unit=mL
